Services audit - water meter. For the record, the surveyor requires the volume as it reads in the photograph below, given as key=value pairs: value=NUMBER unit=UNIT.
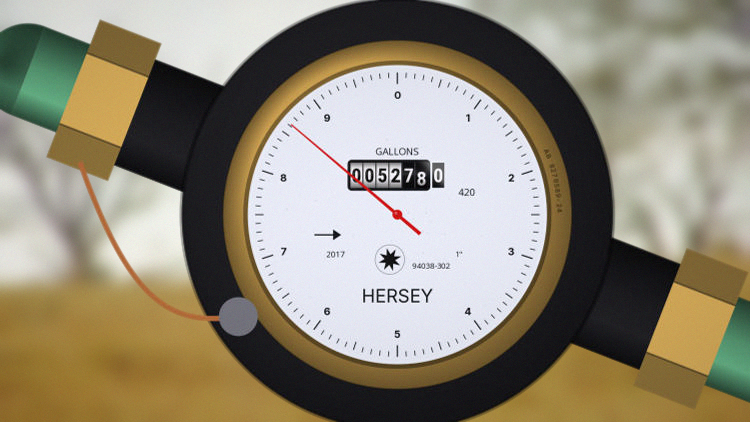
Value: value=52778.6 unit=gal
